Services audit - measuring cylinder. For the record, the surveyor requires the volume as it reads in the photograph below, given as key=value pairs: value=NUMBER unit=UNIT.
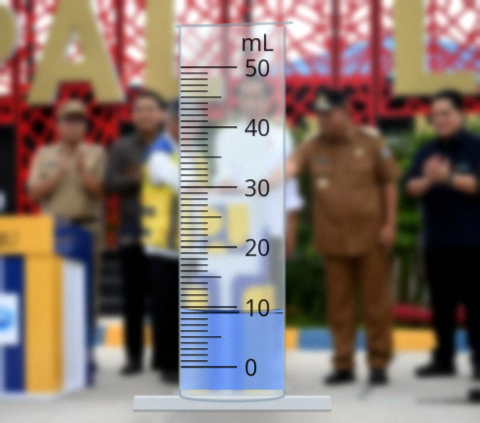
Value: value=9 unit=mL
